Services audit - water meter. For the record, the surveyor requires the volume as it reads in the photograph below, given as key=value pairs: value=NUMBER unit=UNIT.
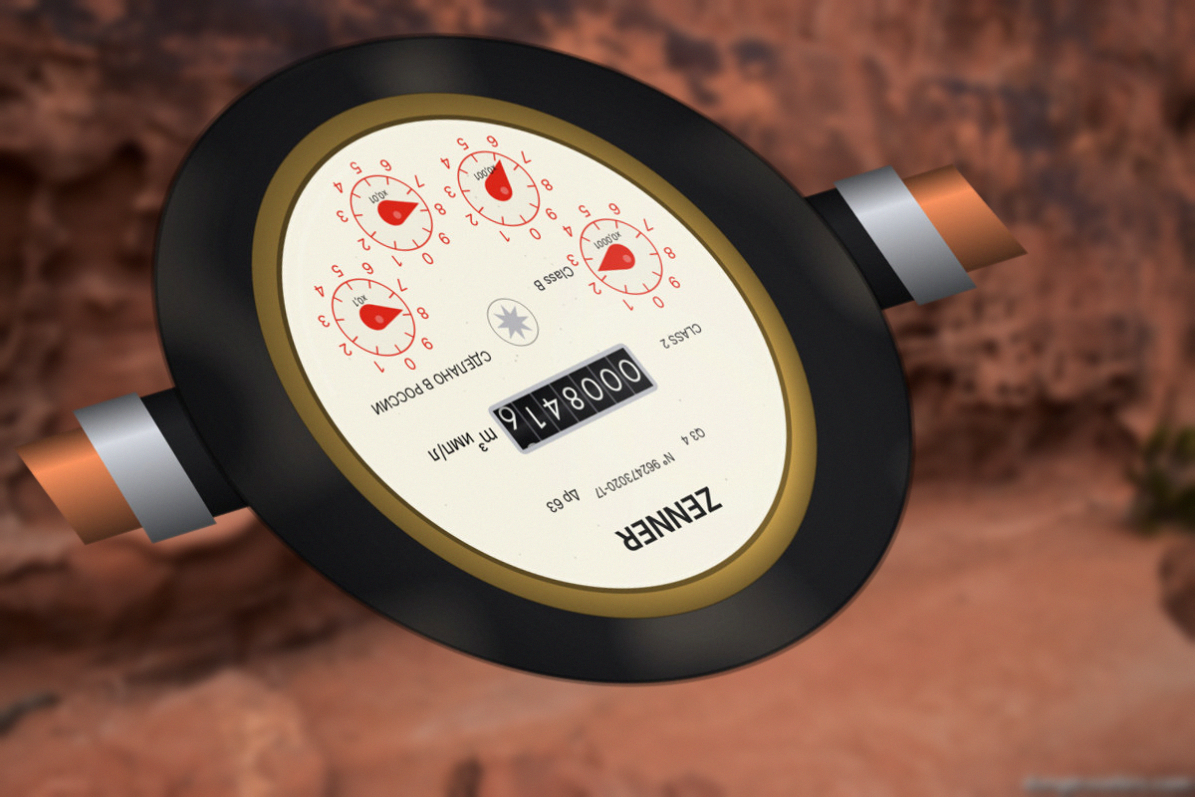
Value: value=8415.7762 unit=m³
